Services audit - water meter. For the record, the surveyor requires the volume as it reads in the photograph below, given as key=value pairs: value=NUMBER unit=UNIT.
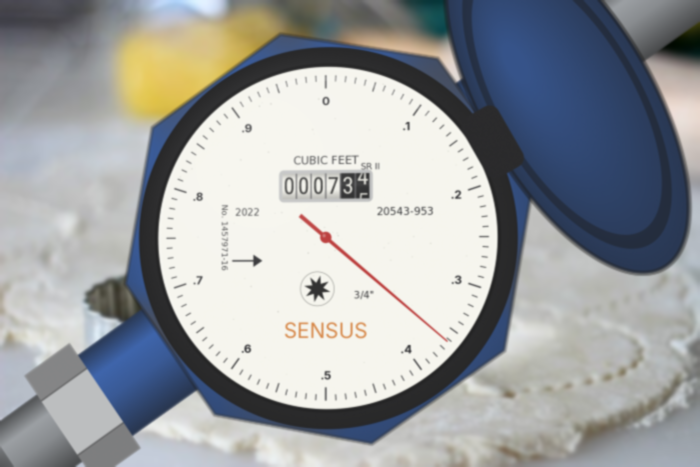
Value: value=734.36 unit=ft³
